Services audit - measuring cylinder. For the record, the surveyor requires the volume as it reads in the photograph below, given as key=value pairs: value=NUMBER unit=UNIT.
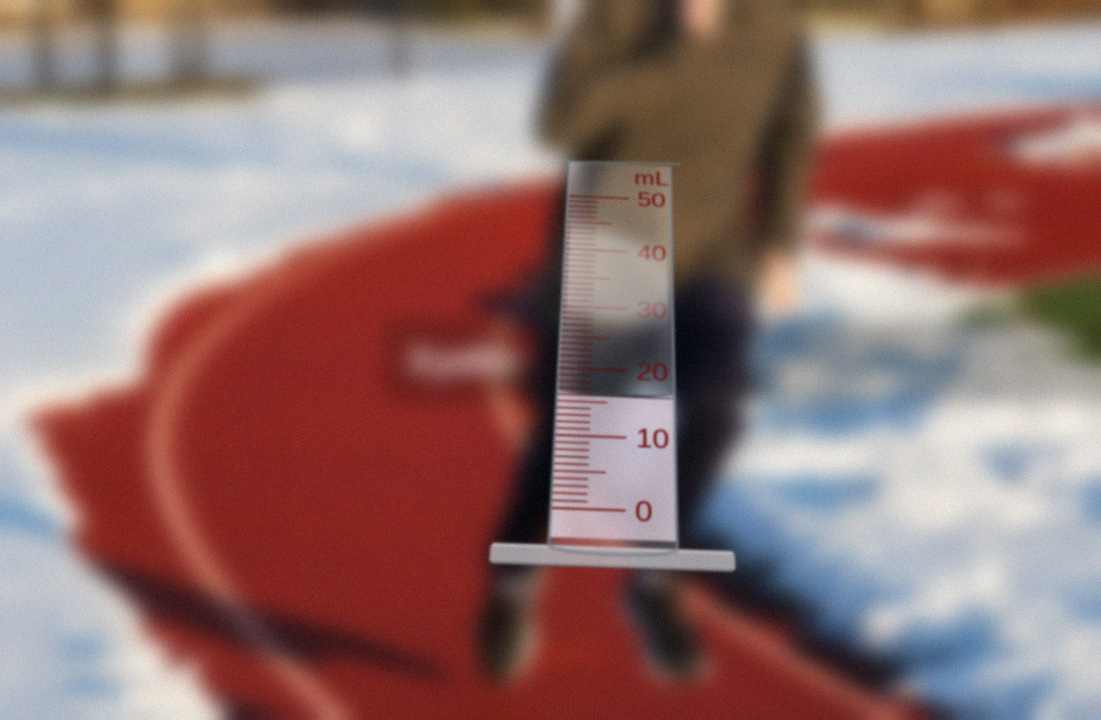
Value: value=16 unit=mL
